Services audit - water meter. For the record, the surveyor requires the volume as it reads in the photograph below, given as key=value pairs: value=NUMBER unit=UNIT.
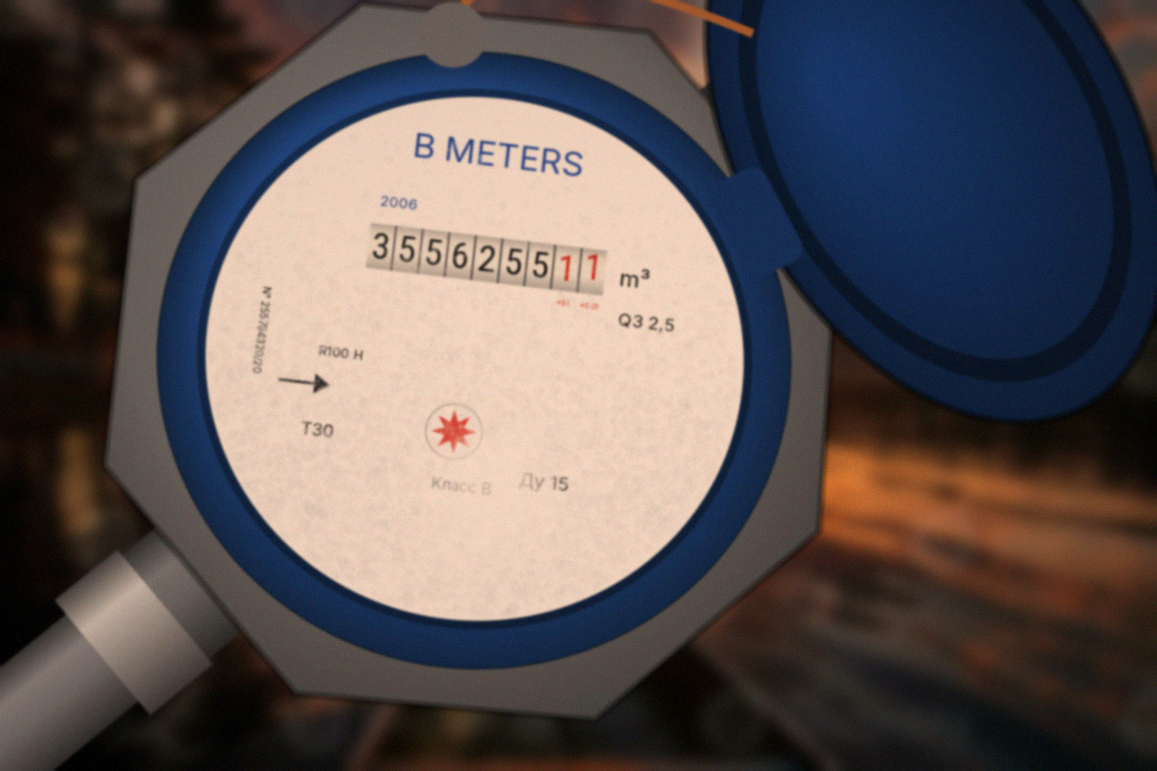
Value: value=3556255.11 unit=m³
